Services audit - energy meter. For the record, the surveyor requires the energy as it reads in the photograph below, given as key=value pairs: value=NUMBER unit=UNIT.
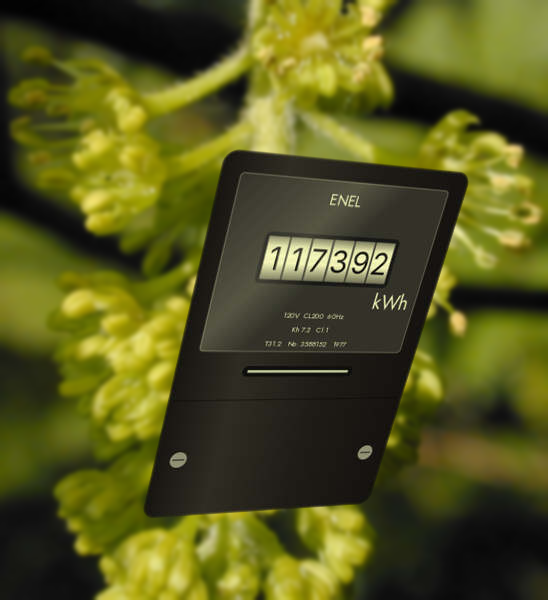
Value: value=117392 unit=kWh
